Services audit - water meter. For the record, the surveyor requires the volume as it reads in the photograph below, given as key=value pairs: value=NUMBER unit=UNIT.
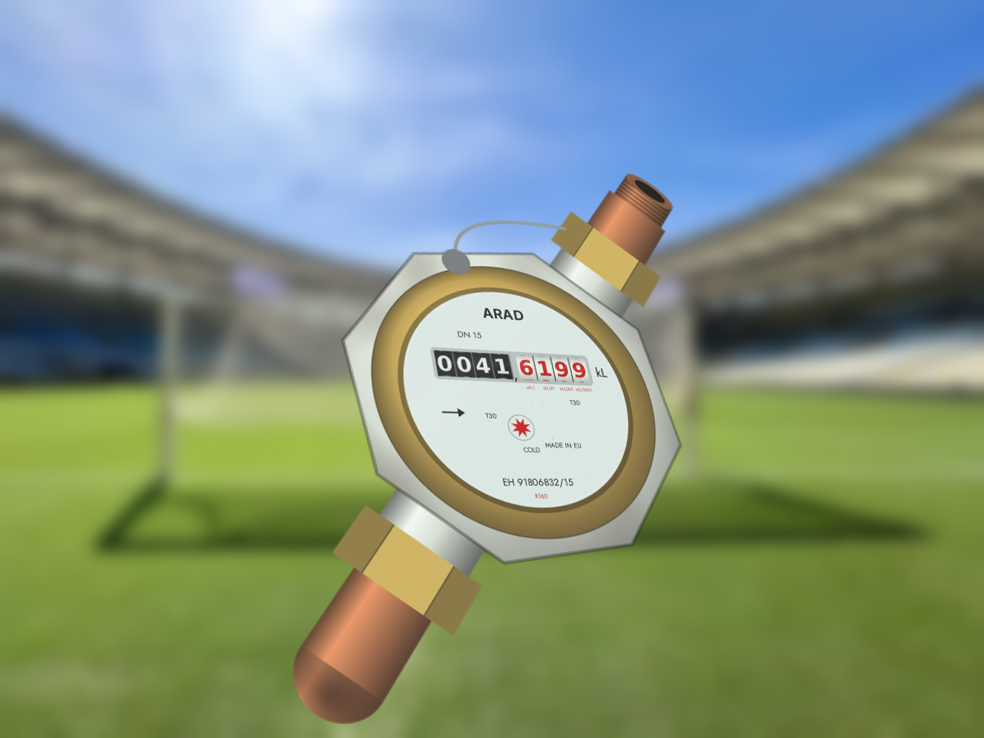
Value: value=41.6199 unit=kL
